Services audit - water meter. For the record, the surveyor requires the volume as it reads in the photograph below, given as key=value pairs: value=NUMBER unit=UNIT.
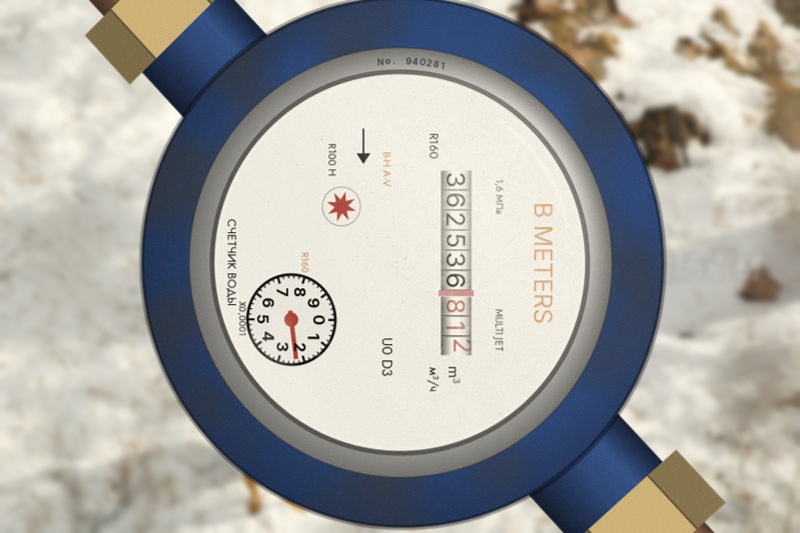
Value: value=362536.8122 unit=m³
